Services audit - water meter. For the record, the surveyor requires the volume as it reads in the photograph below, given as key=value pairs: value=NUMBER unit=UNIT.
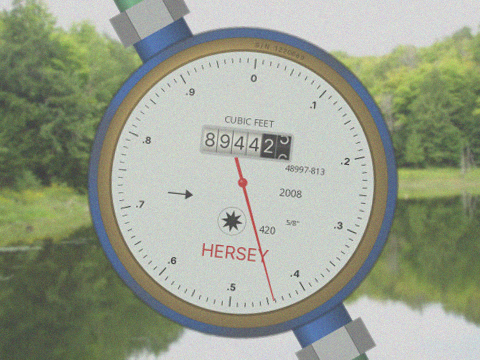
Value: value=894425.44 unit=ft³
